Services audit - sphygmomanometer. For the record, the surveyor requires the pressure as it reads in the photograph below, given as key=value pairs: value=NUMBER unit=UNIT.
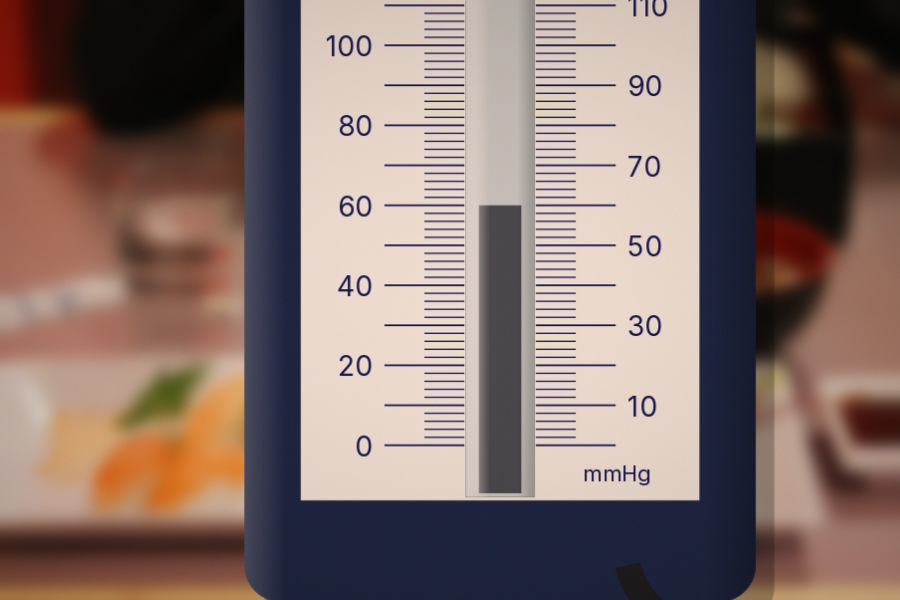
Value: value=60 unit=mmHg
